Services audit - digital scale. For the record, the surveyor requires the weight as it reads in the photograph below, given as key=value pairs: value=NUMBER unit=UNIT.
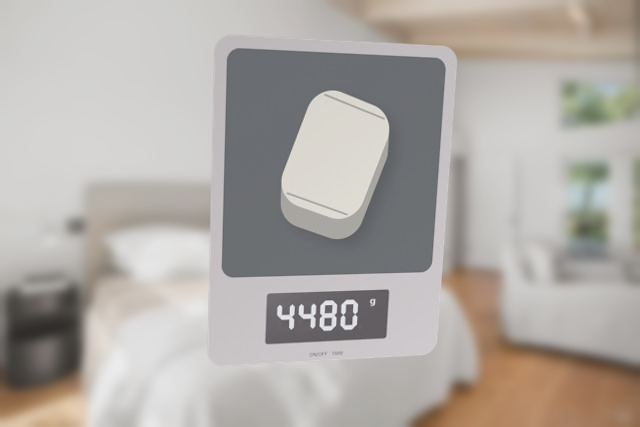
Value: value=4480 unit=g
